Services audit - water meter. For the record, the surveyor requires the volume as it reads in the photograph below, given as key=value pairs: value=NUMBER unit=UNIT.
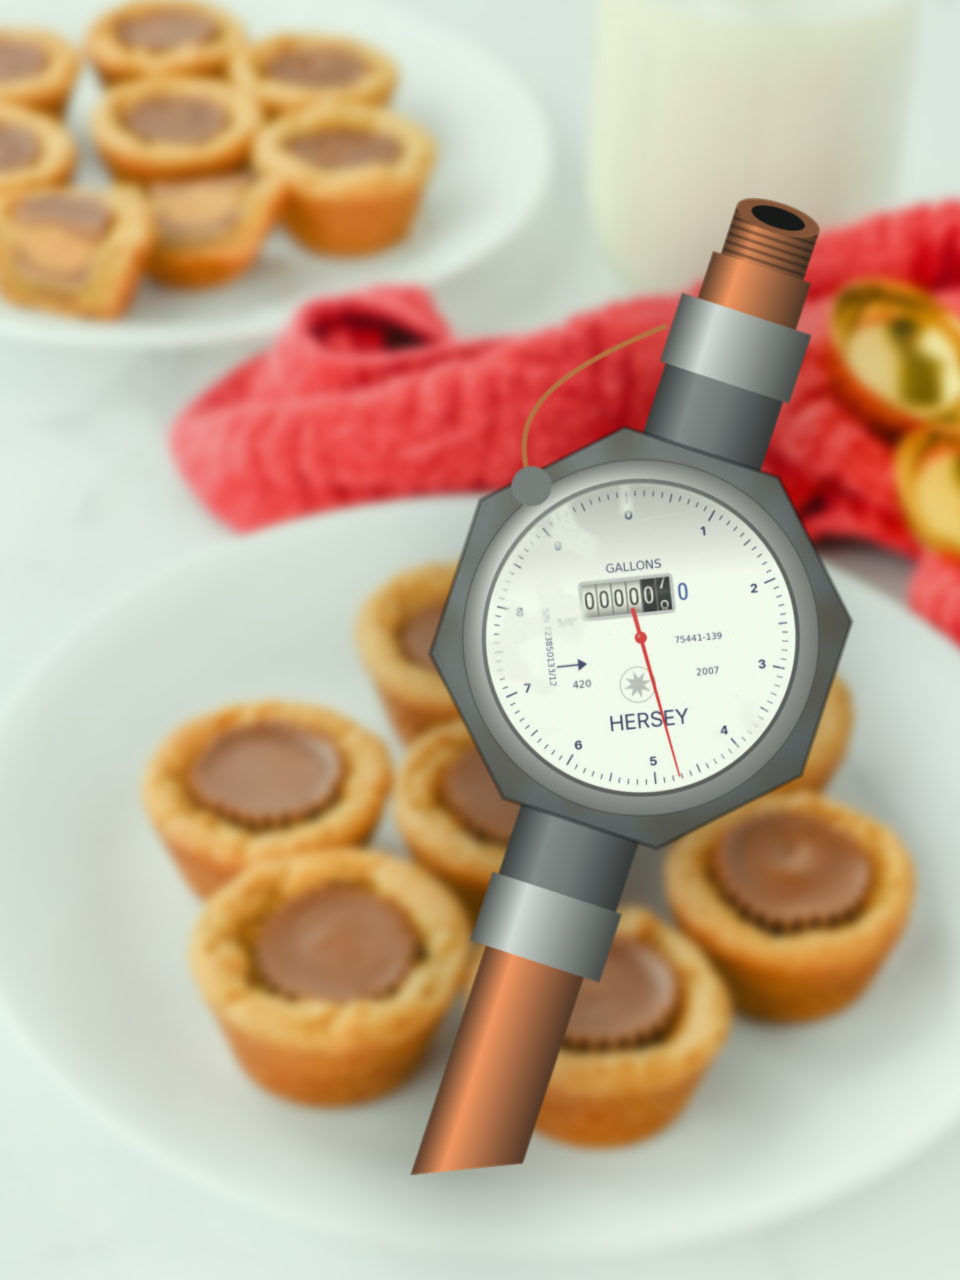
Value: value=74.7 unit=gal
